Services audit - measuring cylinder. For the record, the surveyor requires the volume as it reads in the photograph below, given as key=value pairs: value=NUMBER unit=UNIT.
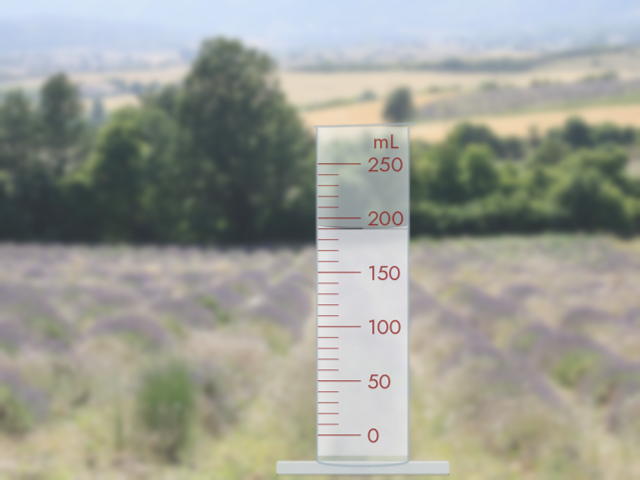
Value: value=190 unit=mL
